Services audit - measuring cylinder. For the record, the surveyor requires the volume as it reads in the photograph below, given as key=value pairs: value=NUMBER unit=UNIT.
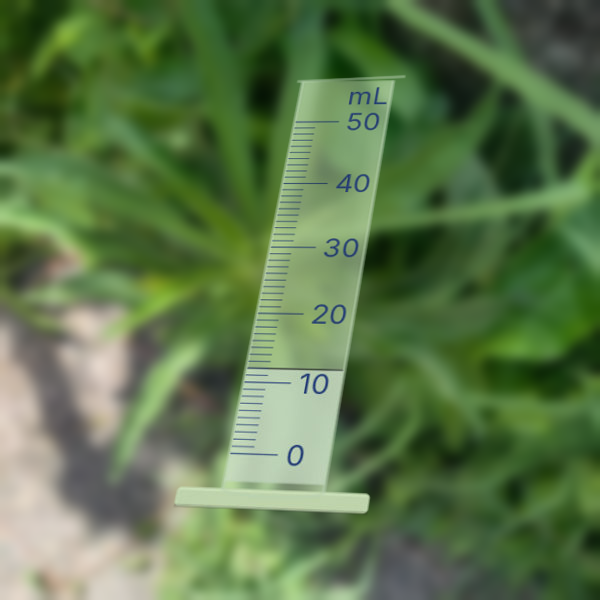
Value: value=12 unit=mL
